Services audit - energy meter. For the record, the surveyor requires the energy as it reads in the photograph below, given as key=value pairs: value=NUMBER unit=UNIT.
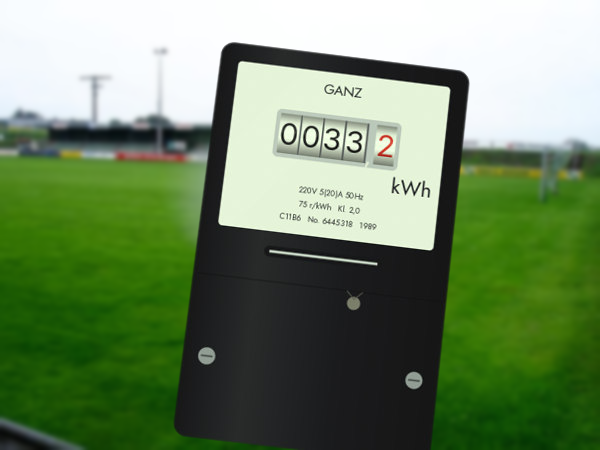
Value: value=33.2 unit=kWh
